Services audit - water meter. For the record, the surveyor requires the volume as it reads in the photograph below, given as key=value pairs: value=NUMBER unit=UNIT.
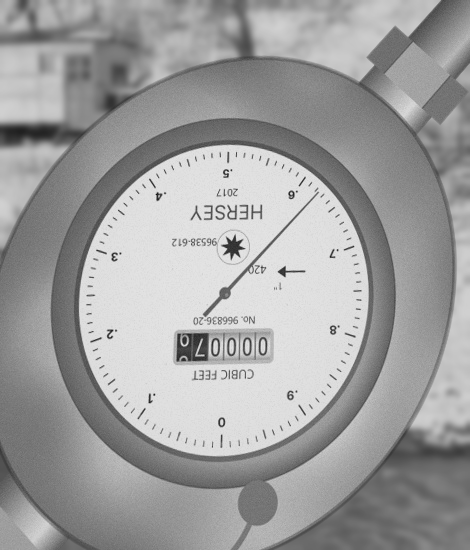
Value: value=78.62 unit=ft³
